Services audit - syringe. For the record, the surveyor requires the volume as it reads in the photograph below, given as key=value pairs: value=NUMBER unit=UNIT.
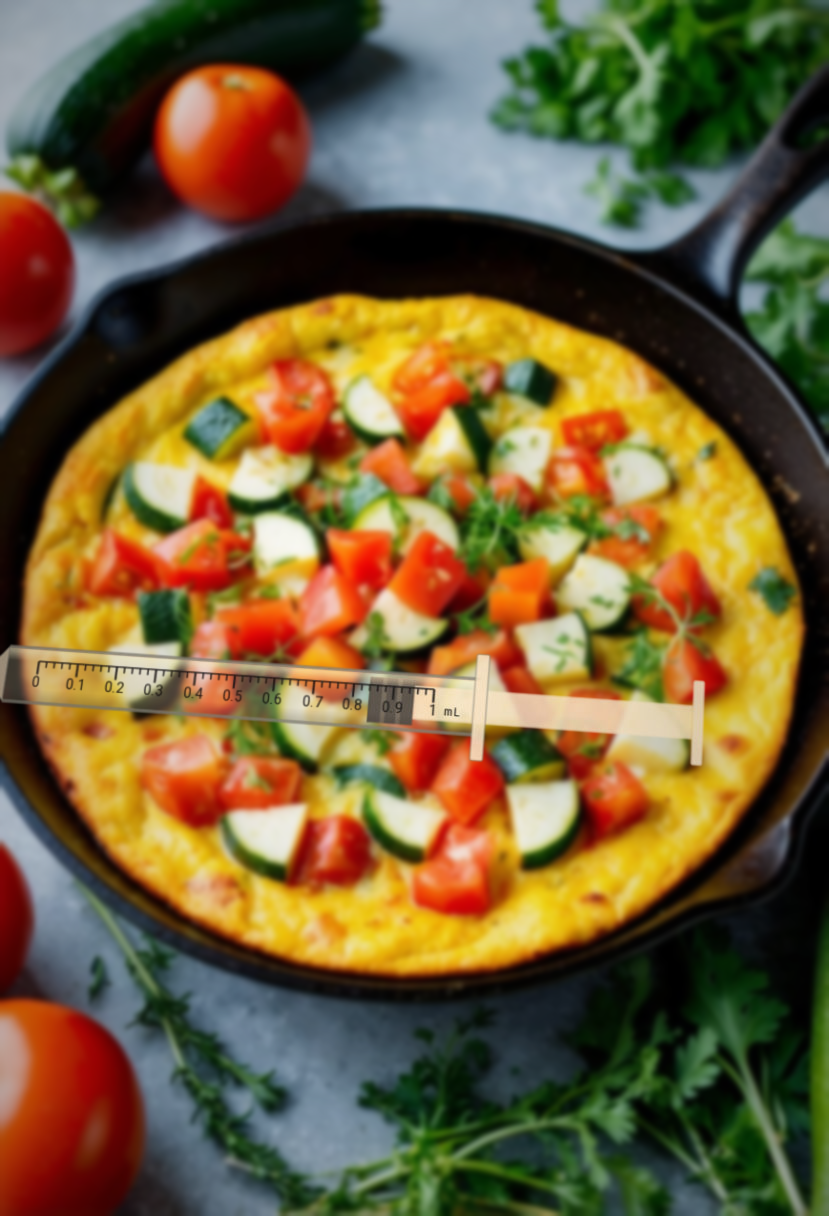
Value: value=0.84 unit=mL
